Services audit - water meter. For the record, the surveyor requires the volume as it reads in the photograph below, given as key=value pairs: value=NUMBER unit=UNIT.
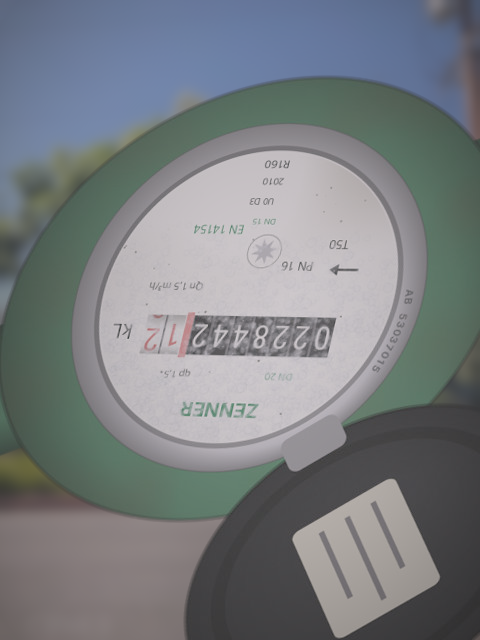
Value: value=228442.12 unit=kL
